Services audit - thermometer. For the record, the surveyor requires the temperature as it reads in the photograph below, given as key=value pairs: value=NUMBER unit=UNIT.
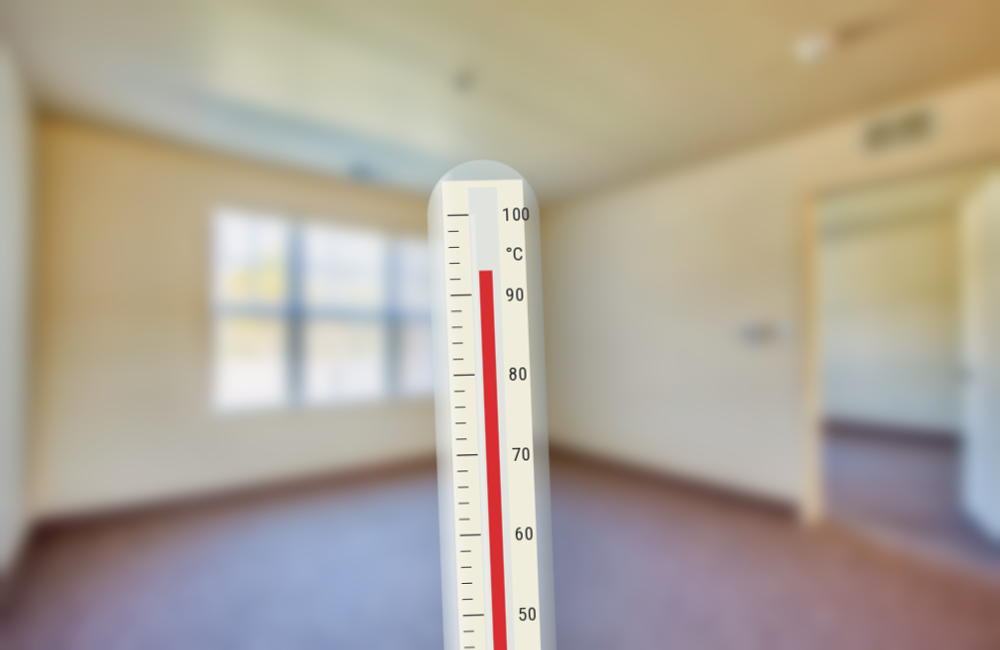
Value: value=93 unit=°C
